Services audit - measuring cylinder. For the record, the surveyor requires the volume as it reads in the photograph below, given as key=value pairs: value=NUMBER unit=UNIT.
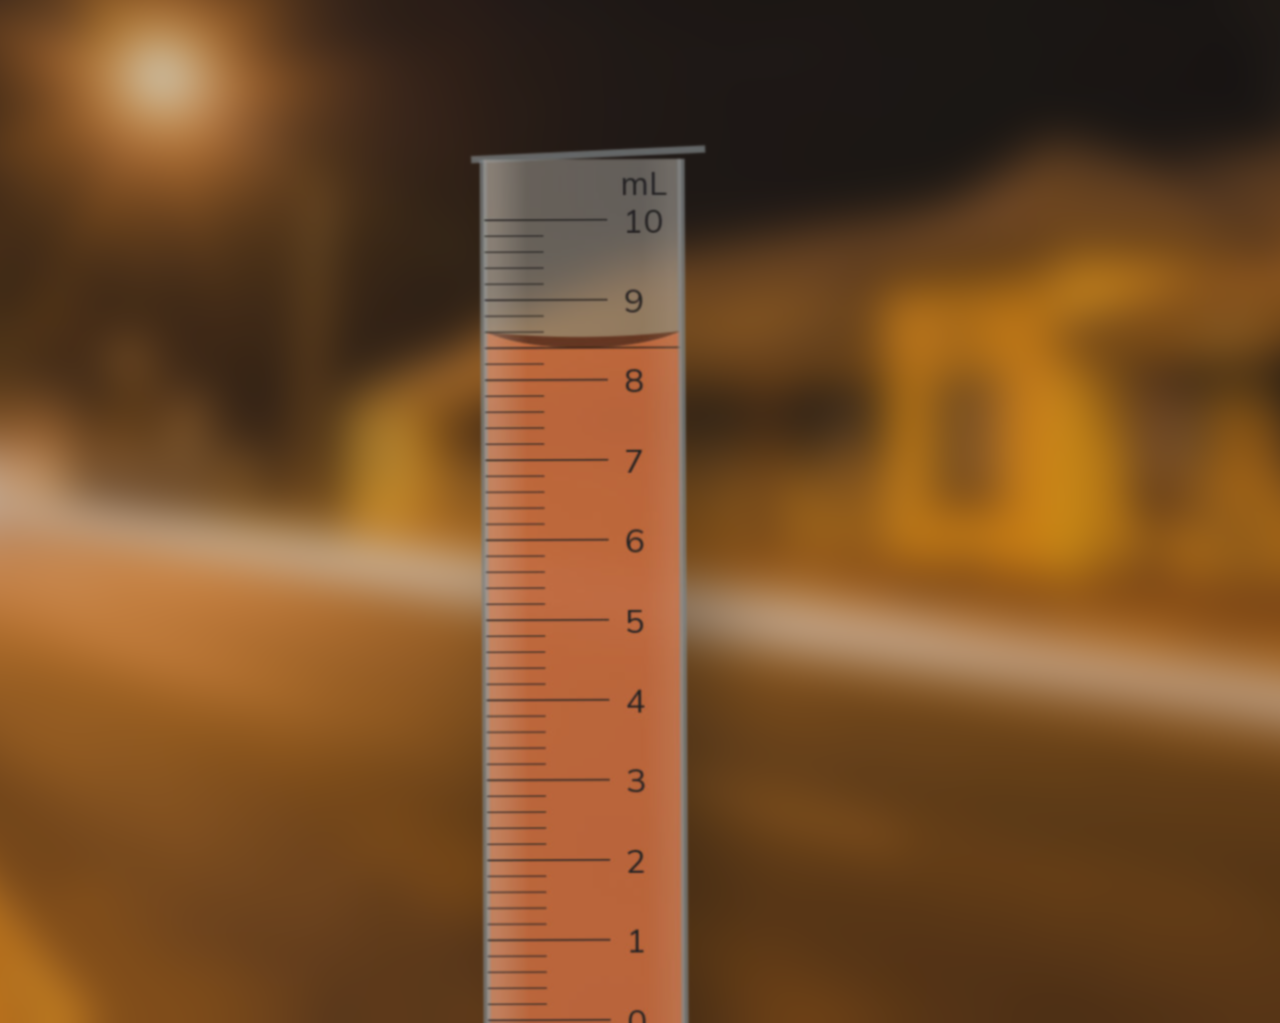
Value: value=8.4 unit=mL
